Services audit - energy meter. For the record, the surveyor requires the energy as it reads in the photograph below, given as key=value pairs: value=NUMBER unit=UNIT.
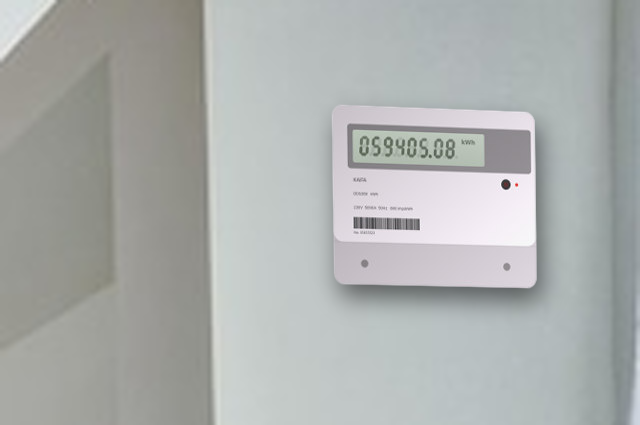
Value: value=59405.08 unit=kWh
